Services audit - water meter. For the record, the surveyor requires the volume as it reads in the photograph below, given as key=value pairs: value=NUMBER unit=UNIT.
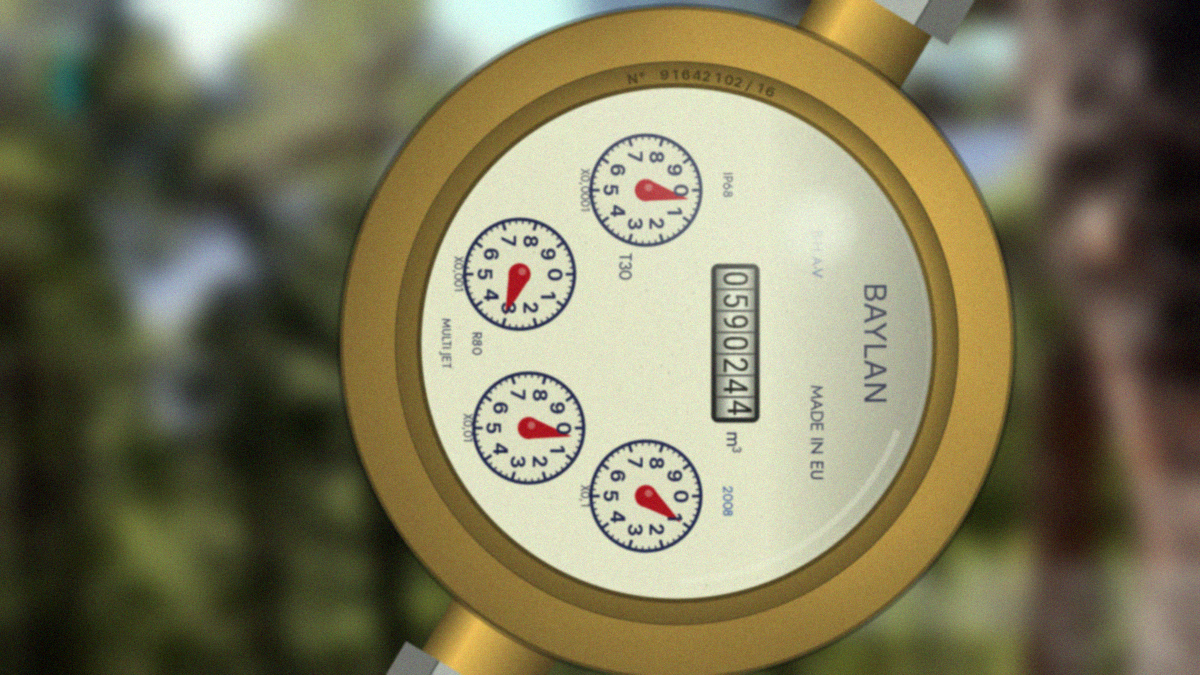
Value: value=590244.1030 unit=m³
